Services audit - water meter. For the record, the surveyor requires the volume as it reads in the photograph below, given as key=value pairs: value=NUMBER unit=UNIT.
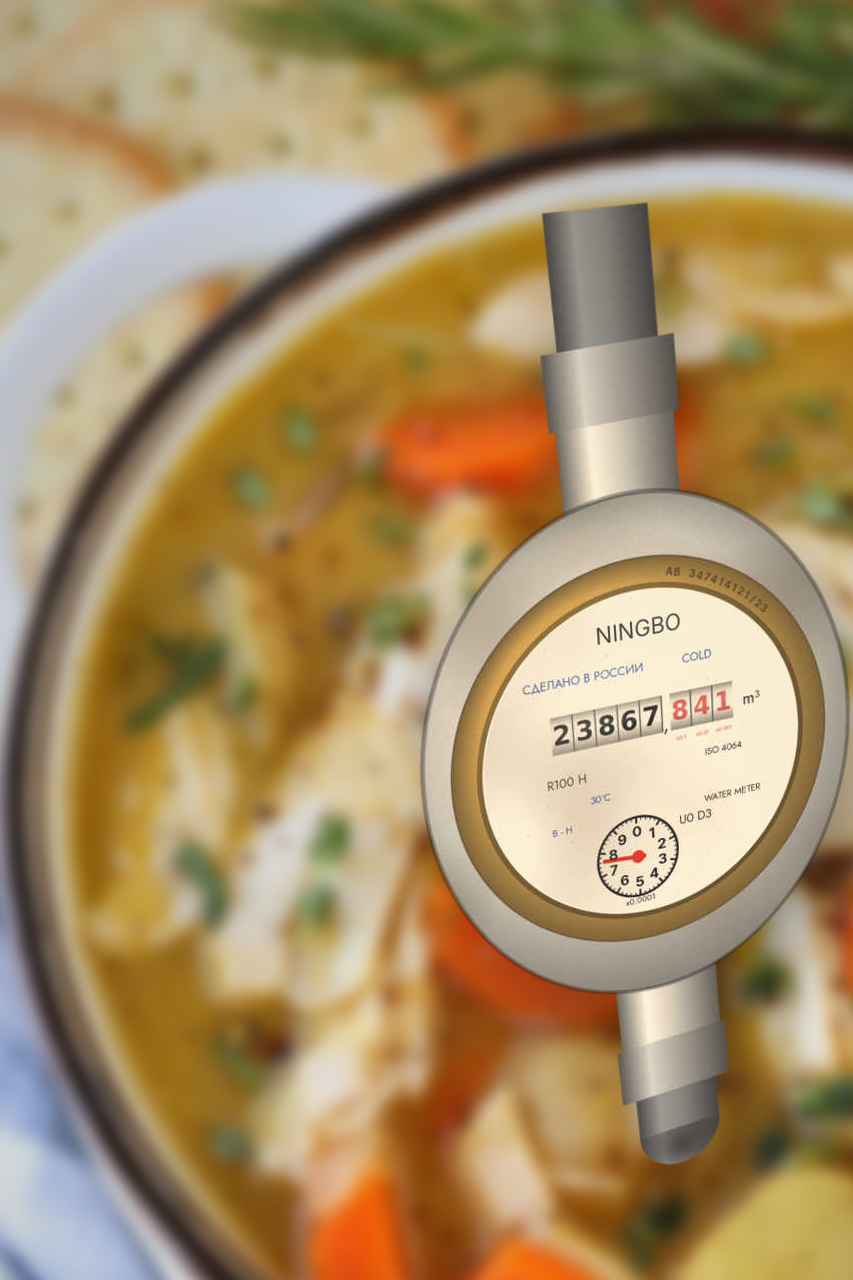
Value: value=23867.8417 unit=m³
